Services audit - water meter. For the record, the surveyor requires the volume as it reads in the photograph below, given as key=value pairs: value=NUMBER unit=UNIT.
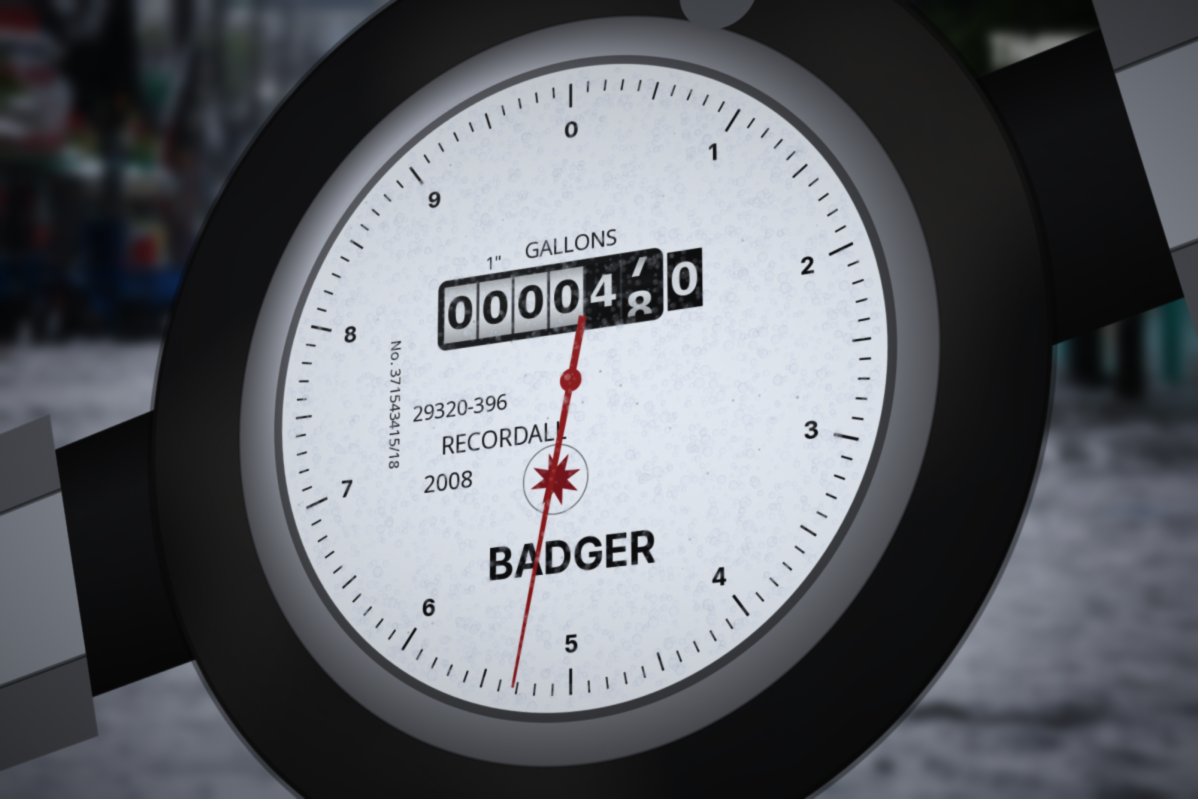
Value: value=475.3 unit=gal
